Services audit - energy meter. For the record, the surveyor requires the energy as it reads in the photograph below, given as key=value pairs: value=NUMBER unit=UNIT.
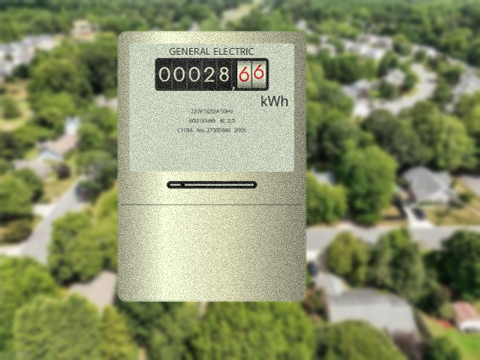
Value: value=28.66 unit=kWh
